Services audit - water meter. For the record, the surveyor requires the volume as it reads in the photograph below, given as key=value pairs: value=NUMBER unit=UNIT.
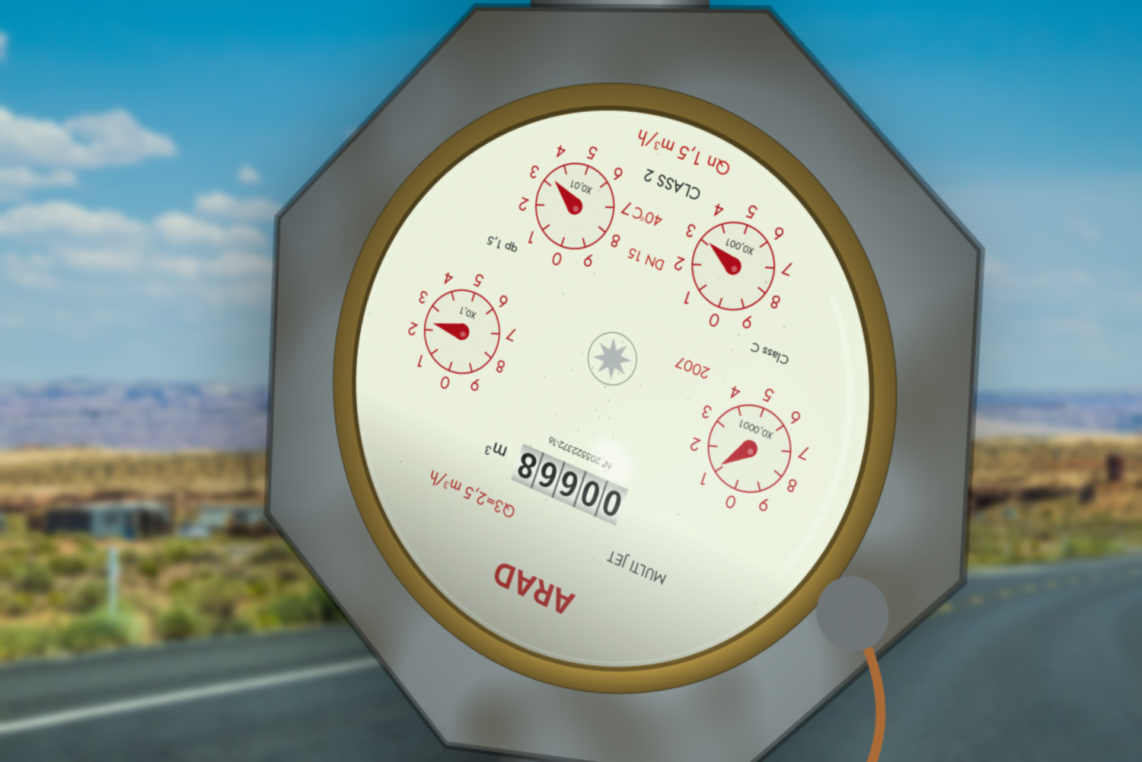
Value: value=668.2331 unit=m³
